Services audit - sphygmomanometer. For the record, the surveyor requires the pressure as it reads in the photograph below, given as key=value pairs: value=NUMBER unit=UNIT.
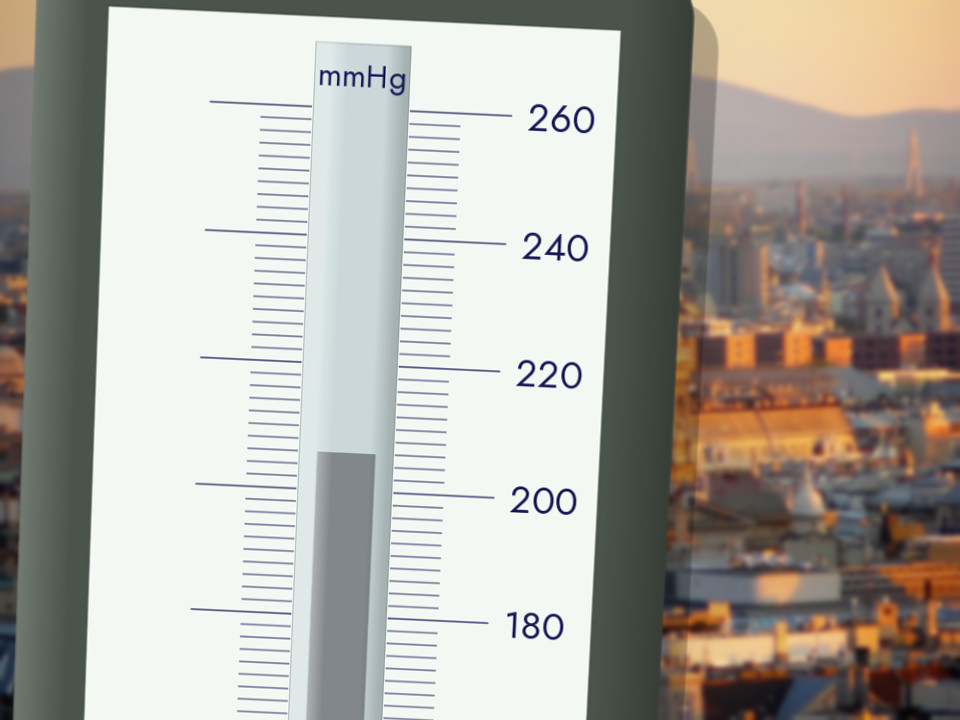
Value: value=206 unit=mmHg
